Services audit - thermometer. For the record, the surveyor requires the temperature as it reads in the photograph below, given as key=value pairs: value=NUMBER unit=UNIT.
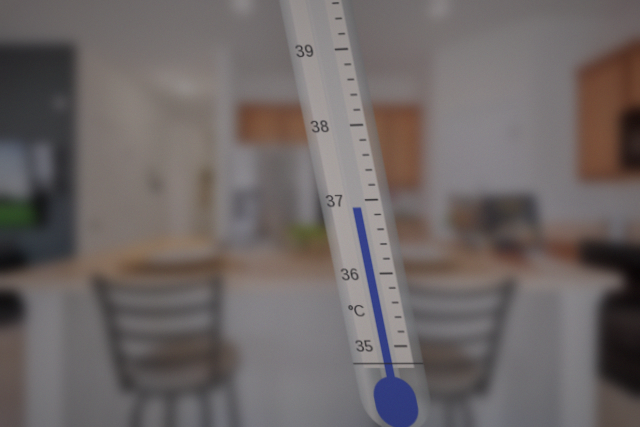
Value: value=36.9 unit=°C
